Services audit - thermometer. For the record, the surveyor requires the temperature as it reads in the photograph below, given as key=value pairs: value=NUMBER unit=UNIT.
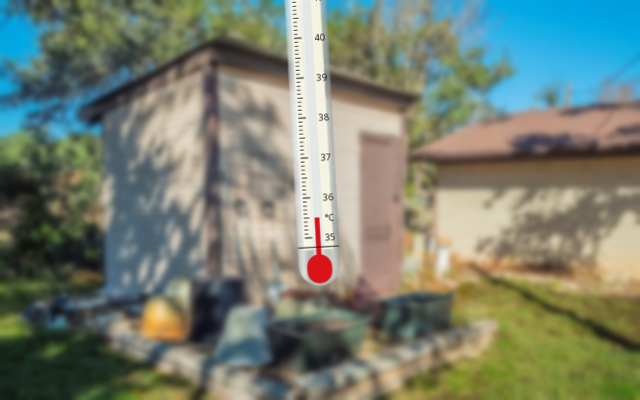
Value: value=35.5 unit=°C
